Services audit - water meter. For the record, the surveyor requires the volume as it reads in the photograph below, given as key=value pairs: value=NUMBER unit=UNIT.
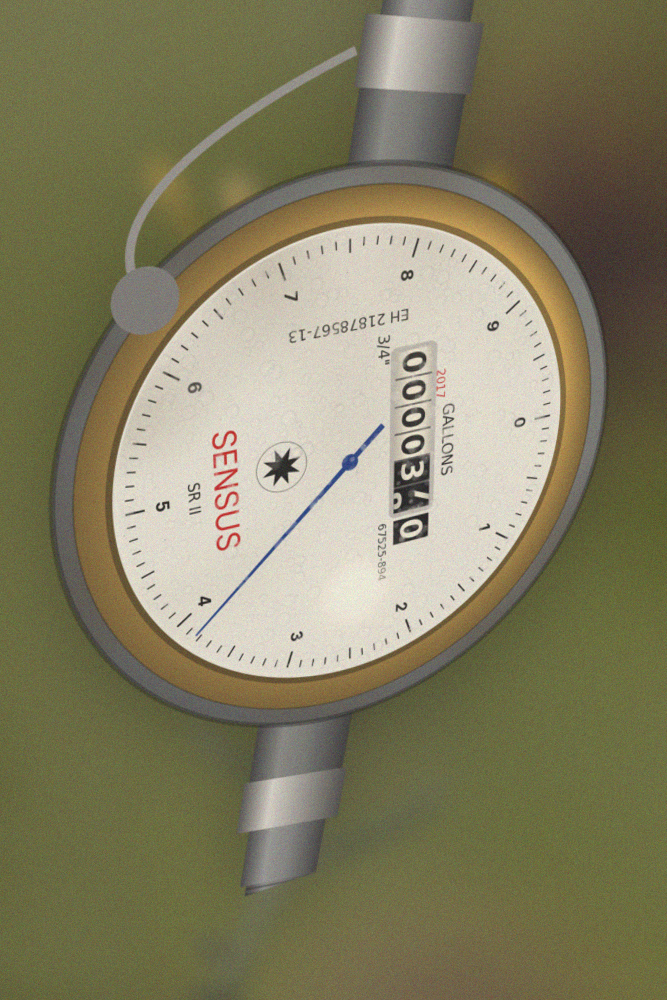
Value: value=373.8 unit=gal
